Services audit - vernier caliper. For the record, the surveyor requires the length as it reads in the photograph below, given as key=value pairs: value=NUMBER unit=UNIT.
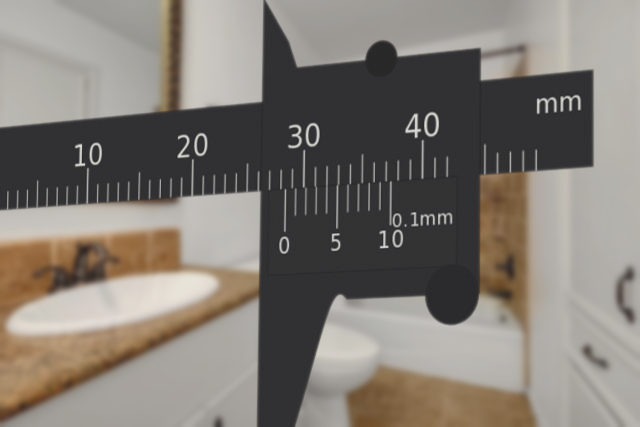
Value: value=28.4 unit=mm
